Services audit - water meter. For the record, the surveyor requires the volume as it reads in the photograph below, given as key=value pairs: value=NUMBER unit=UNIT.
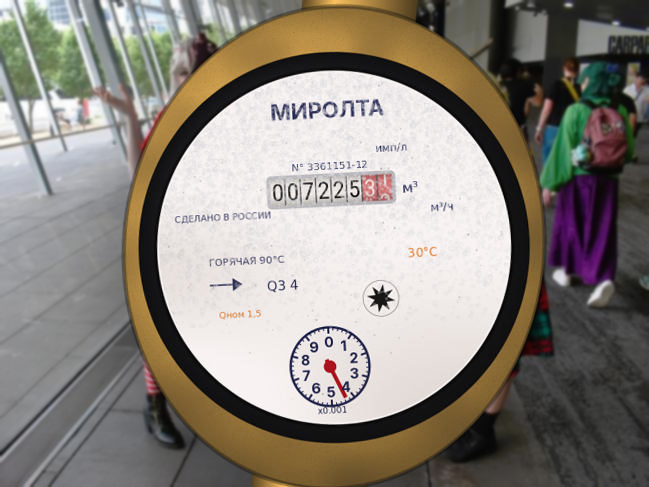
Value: value=7225.314 unit=m³
